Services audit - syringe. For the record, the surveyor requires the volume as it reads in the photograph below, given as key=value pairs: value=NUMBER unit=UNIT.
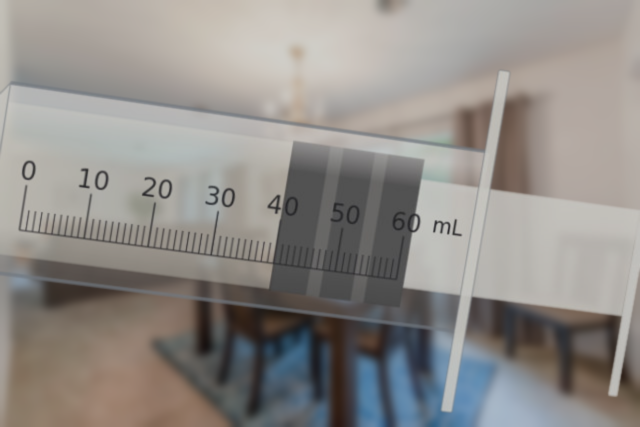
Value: value=40 unit=mL
